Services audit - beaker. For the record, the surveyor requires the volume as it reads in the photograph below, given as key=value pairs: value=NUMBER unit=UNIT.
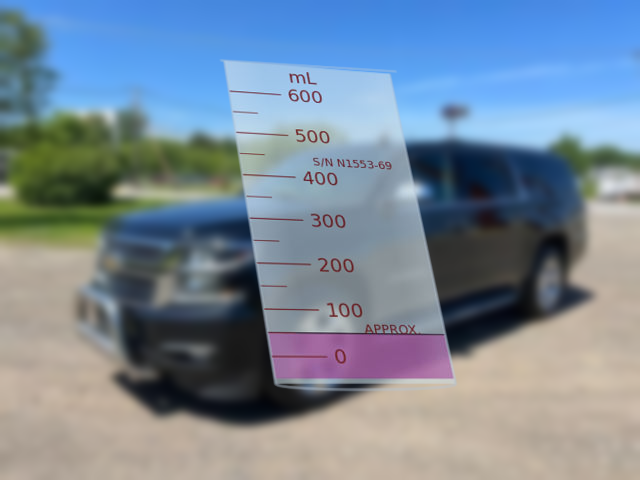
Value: value=50 unit=mL
